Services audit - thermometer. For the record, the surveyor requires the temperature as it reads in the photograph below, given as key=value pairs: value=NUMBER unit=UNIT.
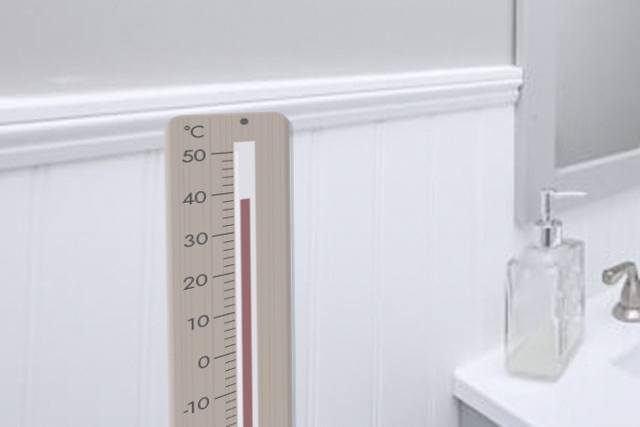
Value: value=38 unit=°C
